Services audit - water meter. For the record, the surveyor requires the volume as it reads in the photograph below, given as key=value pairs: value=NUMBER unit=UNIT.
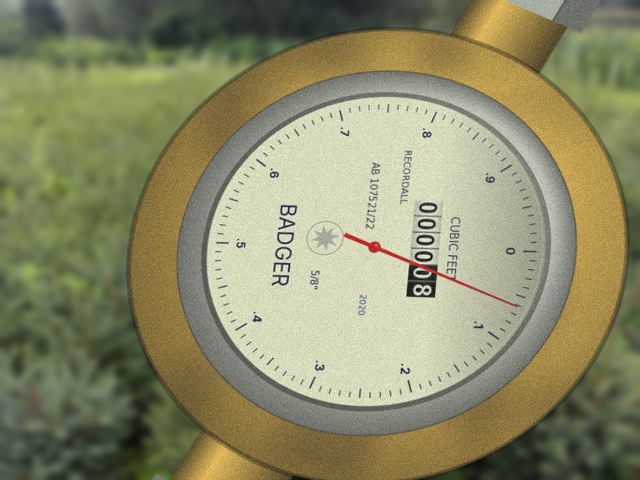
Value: value=8.06 unit=ft³
